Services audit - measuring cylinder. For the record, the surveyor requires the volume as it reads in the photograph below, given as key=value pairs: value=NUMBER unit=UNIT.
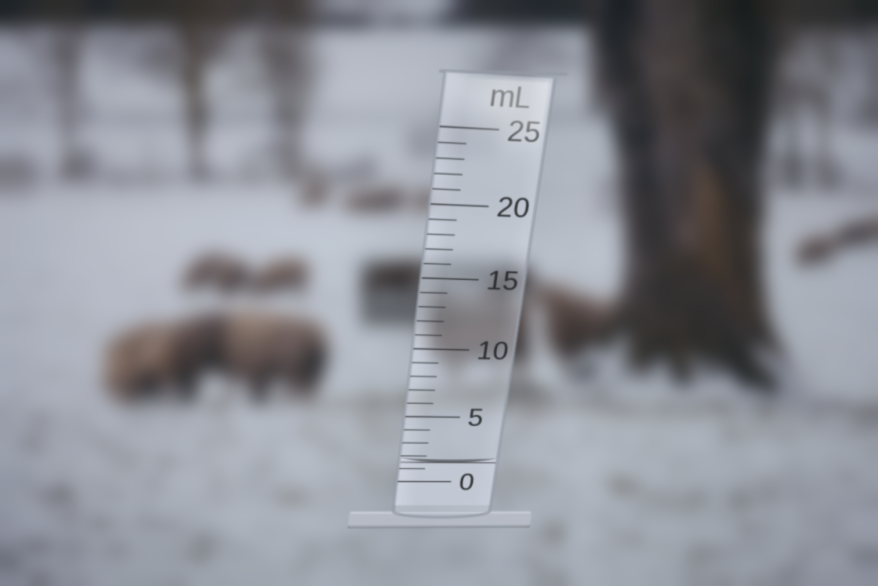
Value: value=1.5 unit=mL
